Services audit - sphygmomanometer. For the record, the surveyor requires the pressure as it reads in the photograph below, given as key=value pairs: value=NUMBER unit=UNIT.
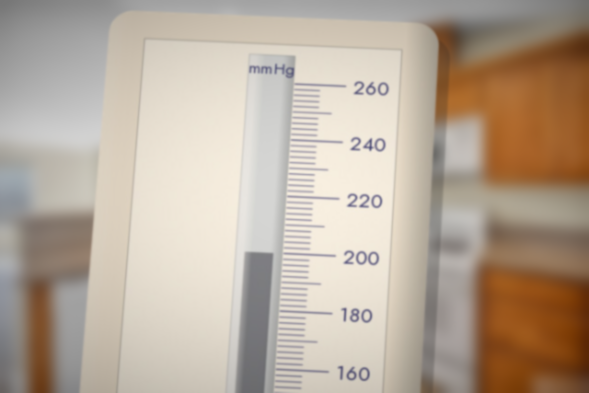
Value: value=200 unit=mmHg
